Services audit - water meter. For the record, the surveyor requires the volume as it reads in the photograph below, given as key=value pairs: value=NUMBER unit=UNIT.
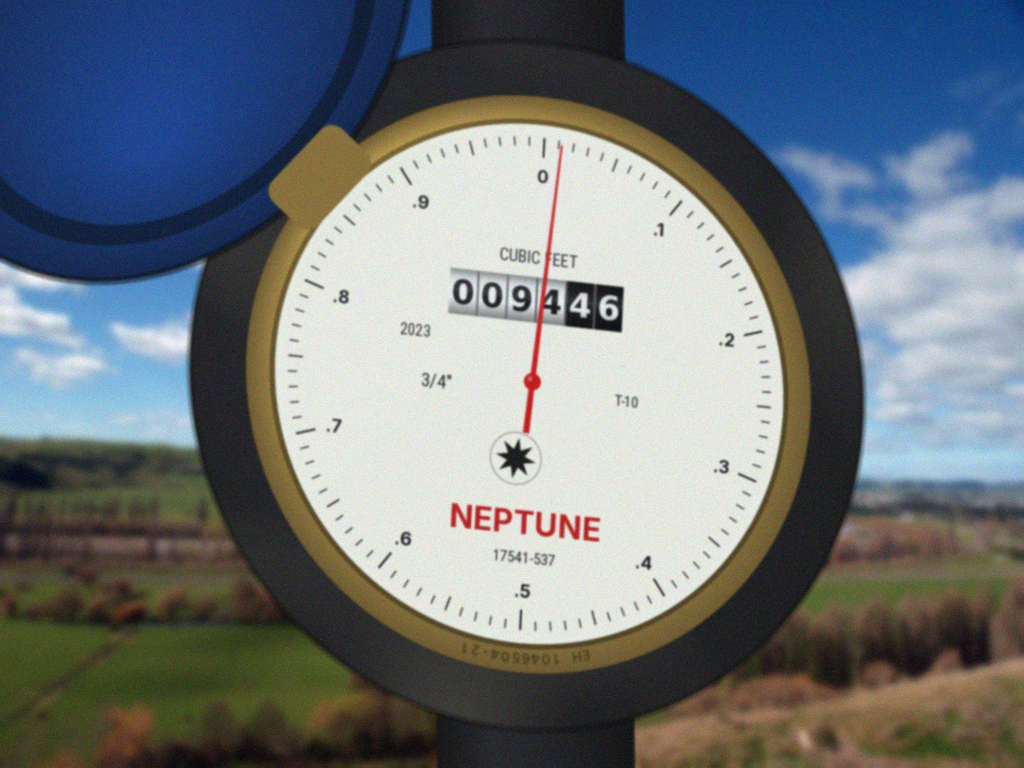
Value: value=9446.01 unit=ft³
